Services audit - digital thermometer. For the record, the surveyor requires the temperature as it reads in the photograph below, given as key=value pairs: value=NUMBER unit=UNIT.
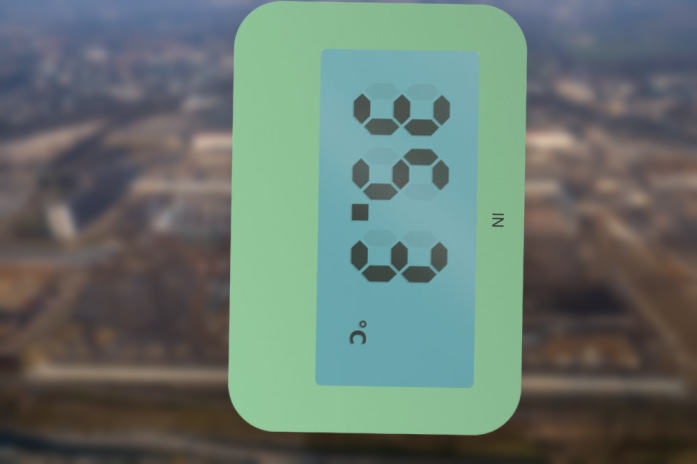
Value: value=35.3 unit=°C
